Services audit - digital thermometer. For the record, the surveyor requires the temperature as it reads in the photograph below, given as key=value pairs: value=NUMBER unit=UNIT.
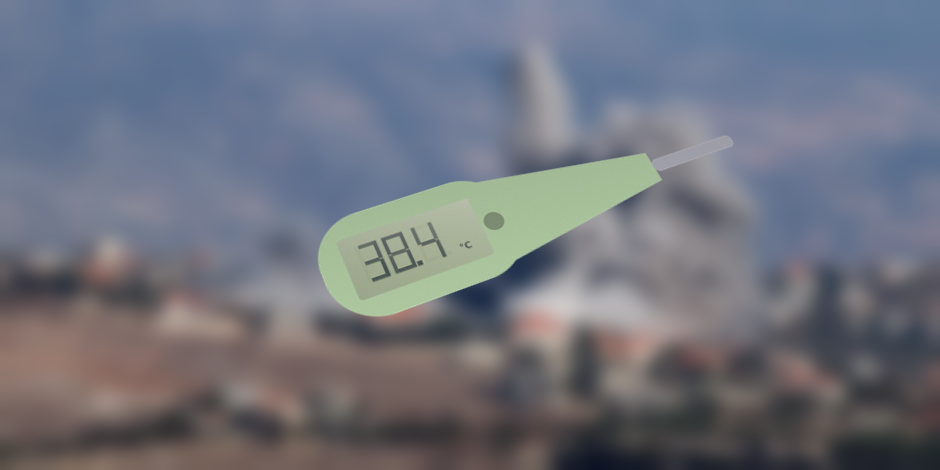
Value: value=38.4 unit=°C
